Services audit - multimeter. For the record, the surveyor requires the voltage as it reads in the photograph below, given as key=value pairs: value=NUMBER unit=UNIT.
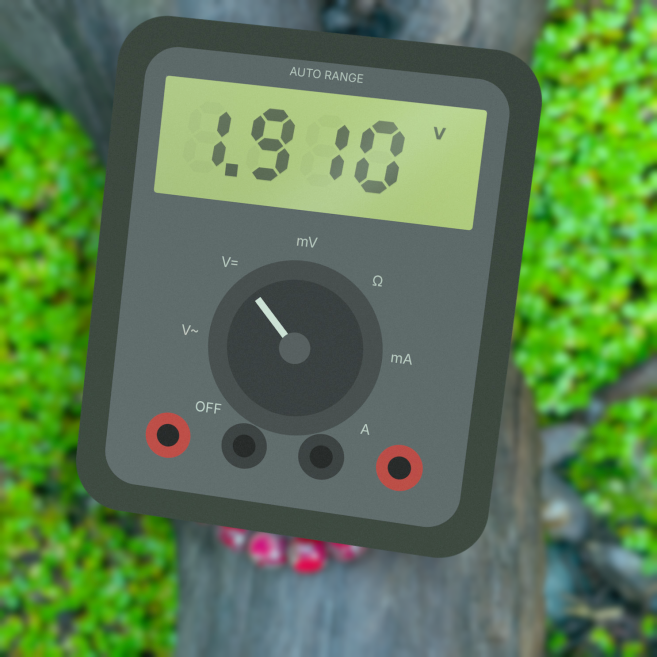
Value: value=1.910 unit=V
